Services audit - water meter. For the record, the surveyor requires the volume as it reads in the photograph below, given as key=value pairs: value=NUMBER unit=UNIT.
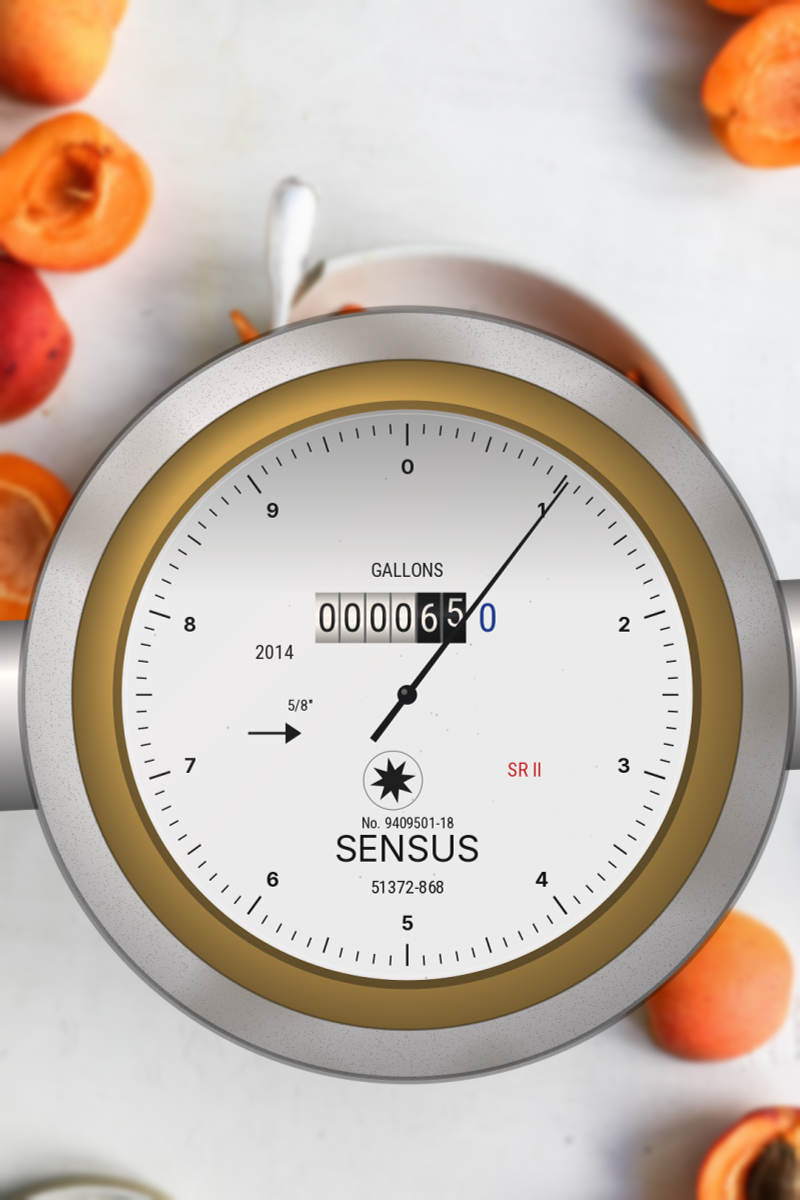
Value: value=651.0 unit=gal
